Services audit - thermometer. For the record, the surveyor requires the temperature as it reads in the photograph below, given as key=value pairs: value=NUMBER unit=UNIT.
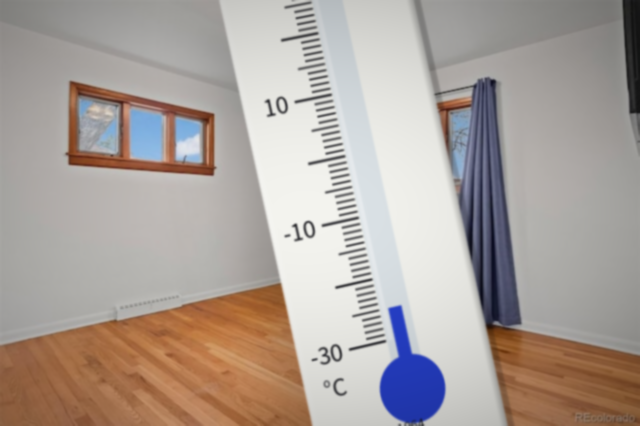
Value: value=-25 unit=°C
